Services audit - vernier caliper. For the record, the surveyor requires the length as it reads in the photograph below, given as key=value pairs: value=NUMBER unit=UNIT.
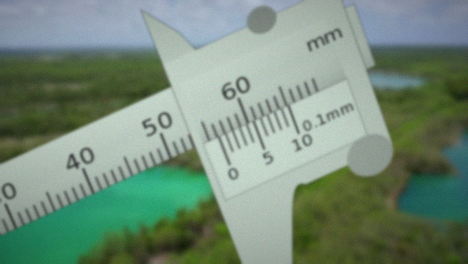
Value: value=56.2 unit=mm
